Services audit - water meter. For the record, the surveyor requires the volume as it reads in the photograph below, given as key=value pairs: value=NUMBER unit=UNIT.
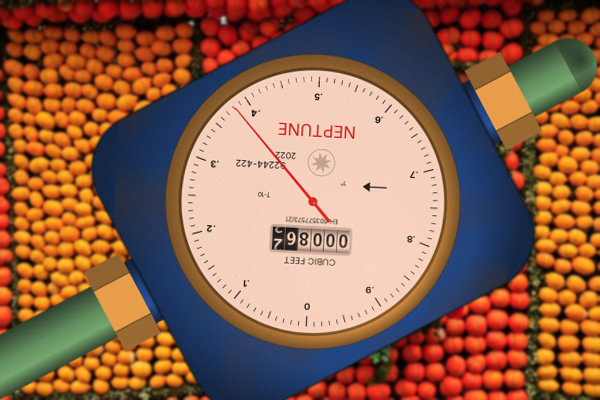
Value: value=862.38 unit=ft³
